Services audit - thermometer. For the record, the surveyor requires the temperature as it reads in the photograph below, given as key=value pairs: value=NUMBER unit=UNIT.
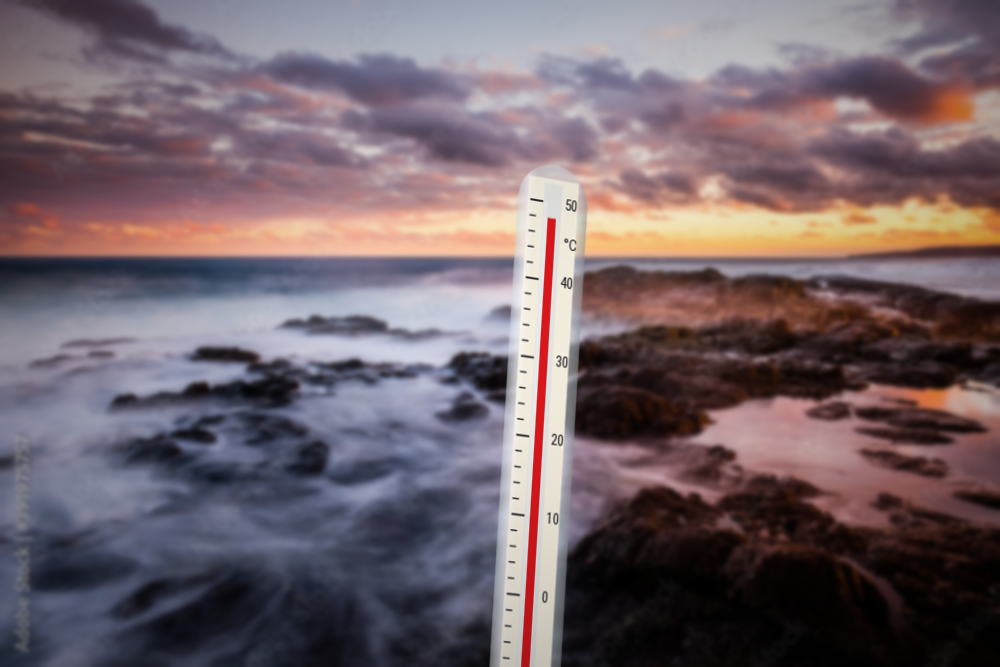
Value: value=48 unit=°C
